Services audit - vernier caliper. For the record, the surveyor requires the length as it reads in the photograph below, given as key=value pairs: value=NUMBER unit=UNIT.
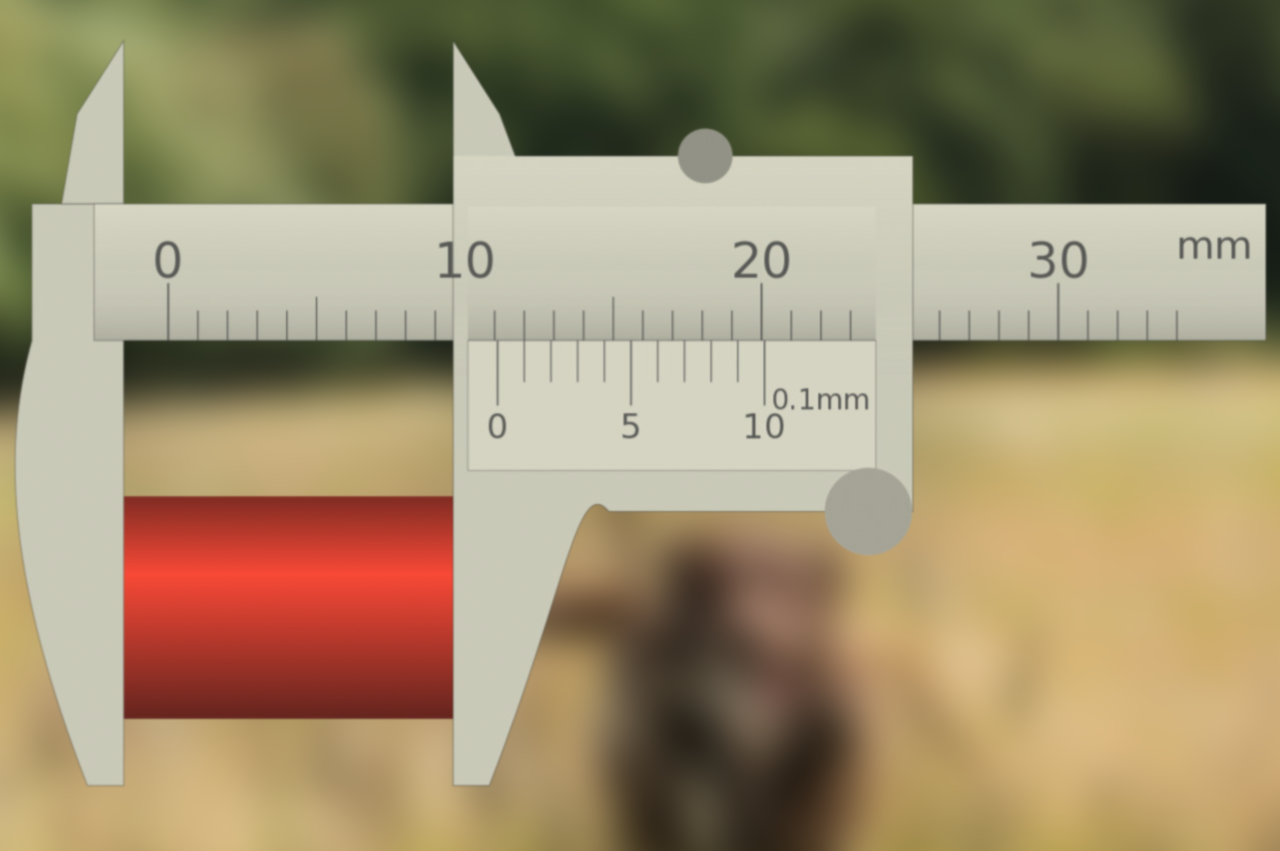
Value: value=11.1 unit=mm
